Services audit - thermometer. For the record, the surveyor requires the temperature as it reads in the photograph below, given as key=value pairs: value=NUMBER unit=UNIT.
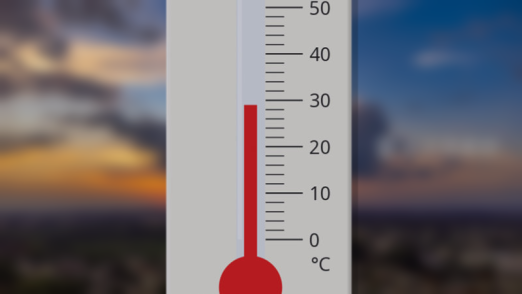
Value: value=29 unit=°C
